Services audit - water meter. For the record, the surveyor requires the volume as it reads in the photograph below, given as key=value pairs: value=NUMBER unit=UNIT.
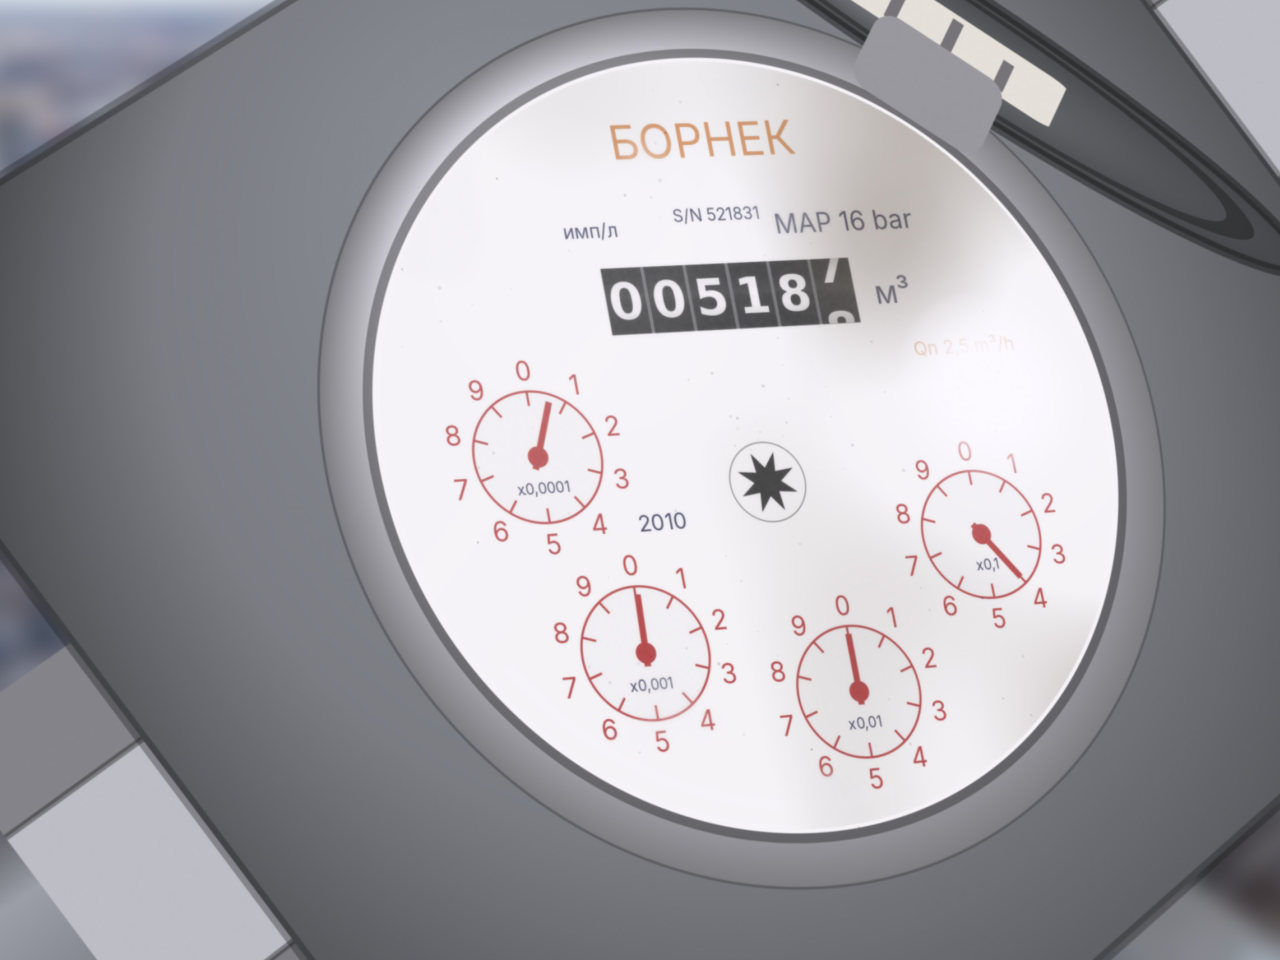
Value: value=5187.4000 unit=m³
